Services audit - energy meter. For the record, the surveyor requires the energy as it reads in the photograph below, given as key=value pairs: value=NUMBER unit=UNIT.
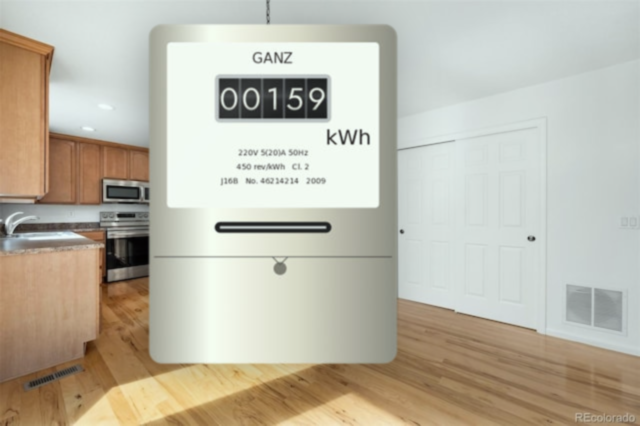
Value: value=159 unit=kWh
